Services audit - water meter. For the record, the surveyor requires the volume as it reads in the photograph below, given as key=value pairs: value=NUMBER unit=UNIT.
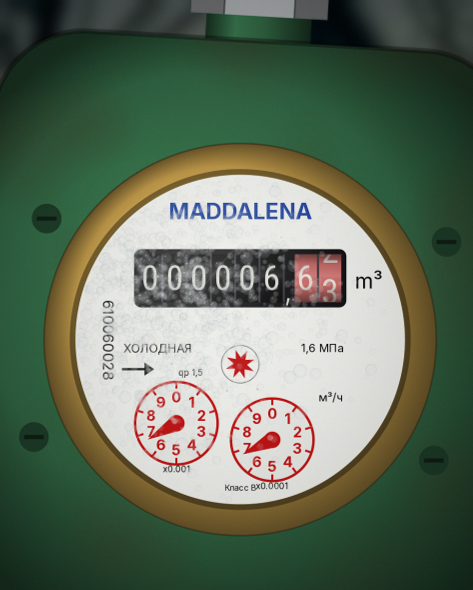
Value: value=6.6266 unit=m³
